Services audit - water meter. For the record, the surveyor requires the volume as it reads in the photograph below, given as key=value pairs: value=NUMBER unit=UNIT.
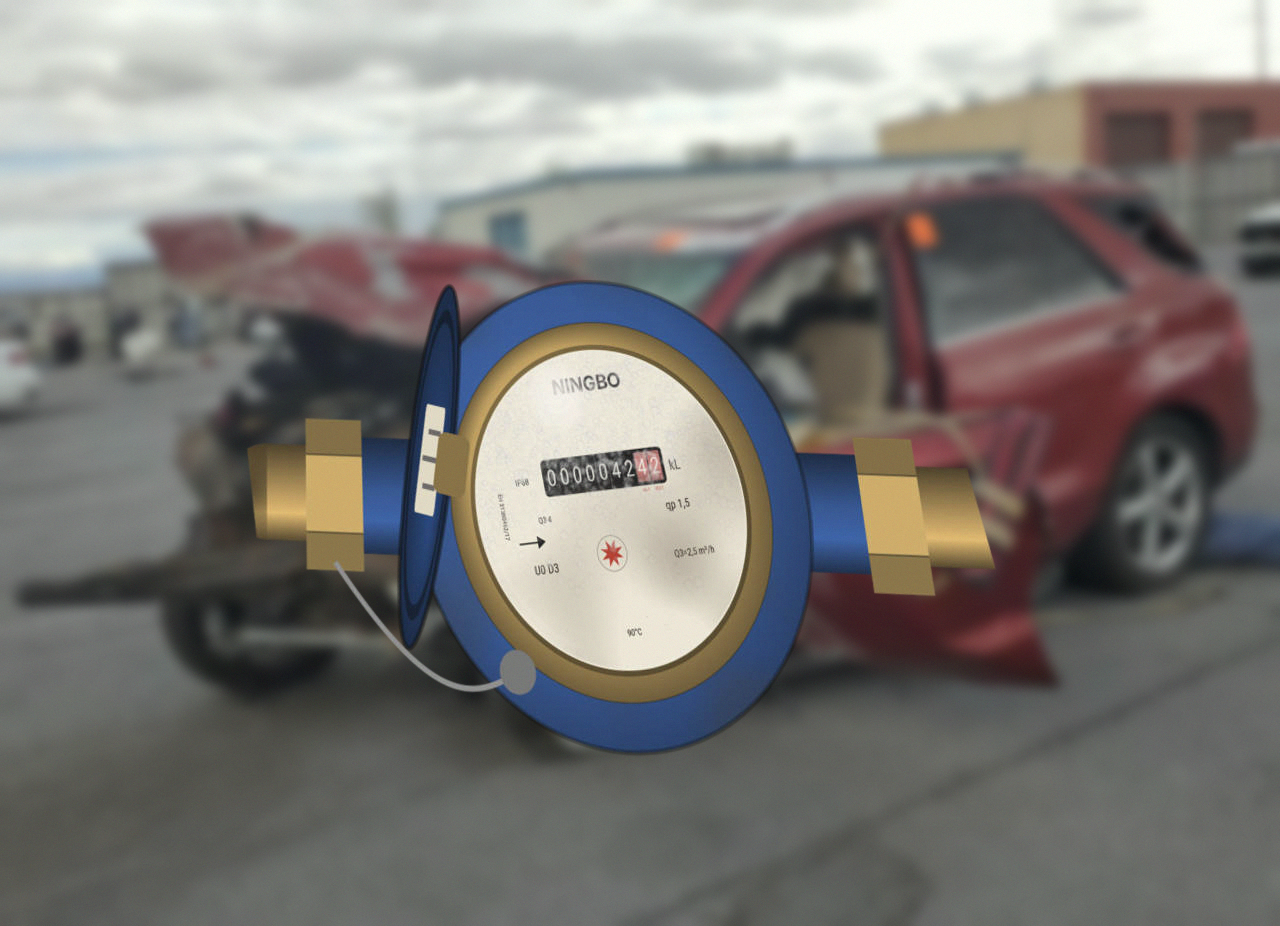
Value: value=42.42 unit=kL
